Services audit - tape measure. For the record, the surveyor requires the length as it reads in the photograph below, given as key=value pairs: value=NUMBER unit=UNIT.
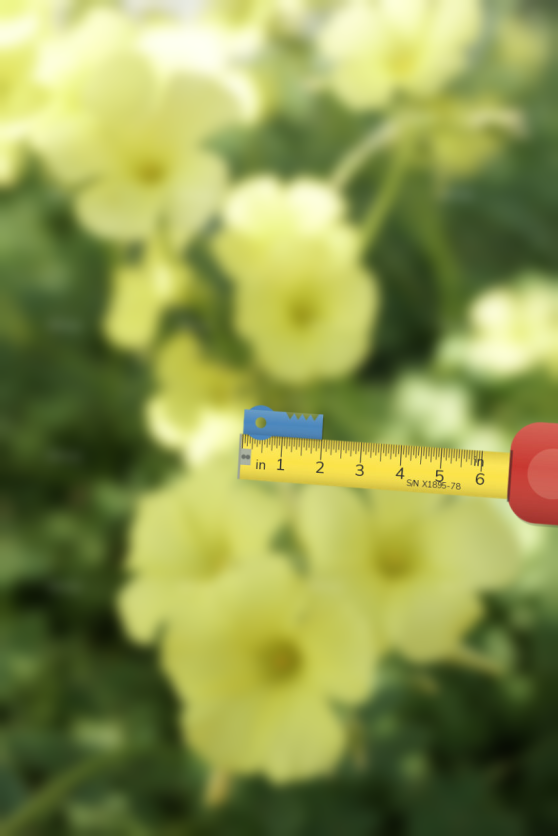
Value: value=2 unit=in
